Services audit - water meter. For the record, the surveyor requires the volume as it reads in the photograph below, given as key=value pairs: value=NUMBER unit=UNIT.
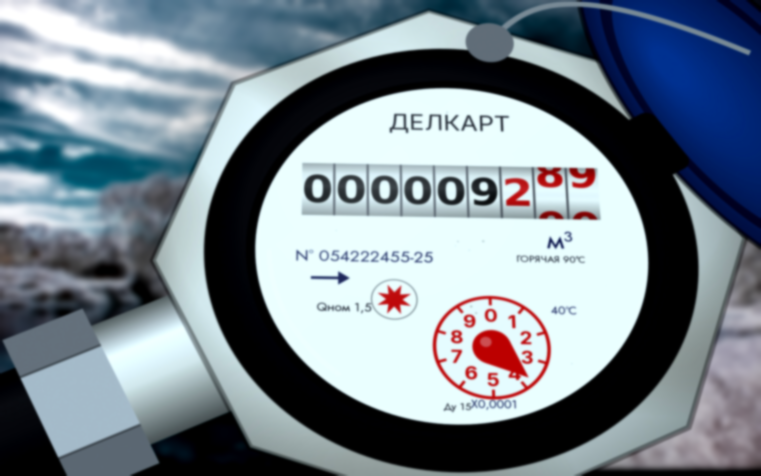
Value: value=9.2893 unit=m³
